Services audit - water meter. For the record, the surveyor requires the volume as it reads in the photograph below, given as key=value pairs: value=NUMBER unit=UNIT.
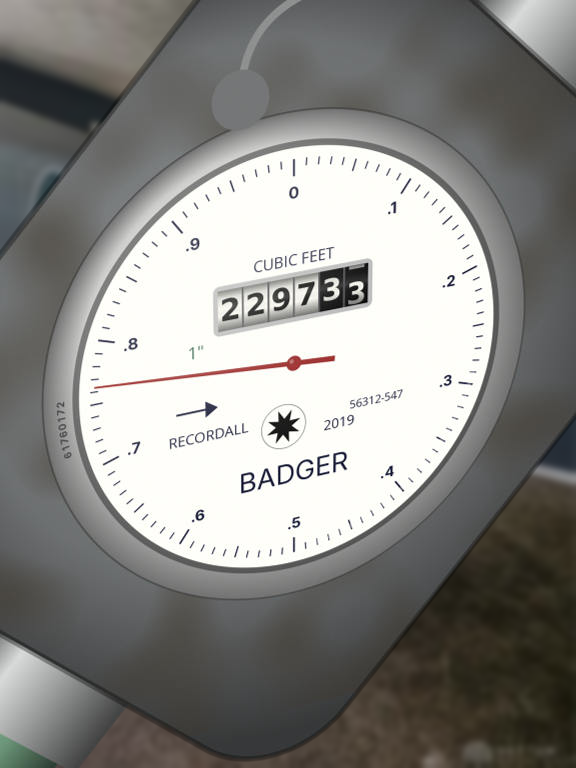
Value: value=229732.76 unit=ft³
